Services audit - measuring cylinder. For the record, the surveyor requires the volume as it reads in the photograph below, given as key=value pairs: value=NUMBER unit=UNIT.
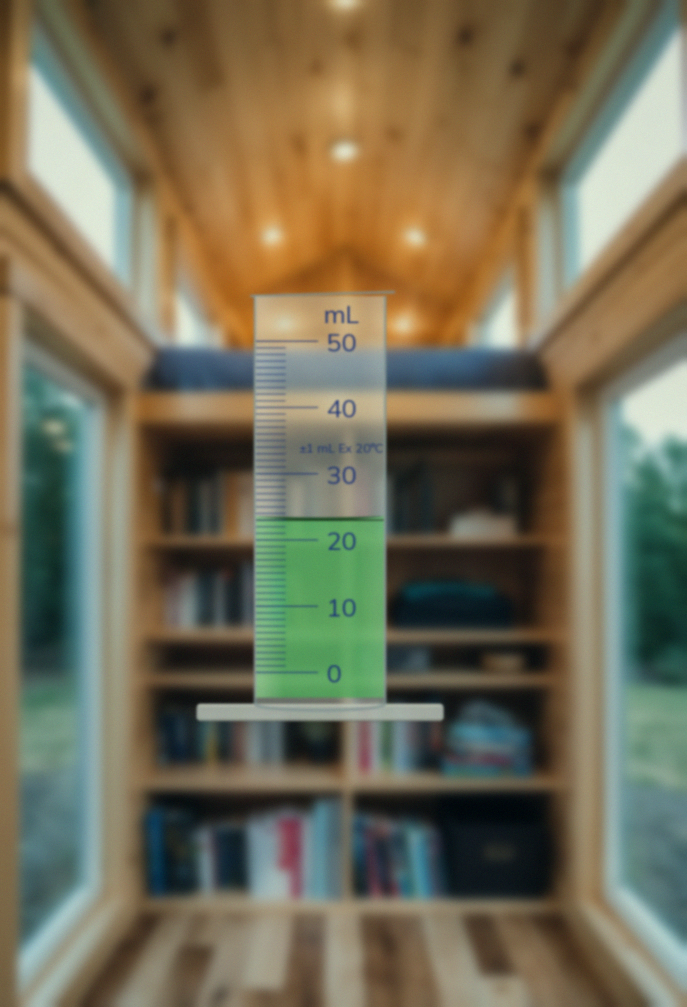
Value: value=23 unit=mL
